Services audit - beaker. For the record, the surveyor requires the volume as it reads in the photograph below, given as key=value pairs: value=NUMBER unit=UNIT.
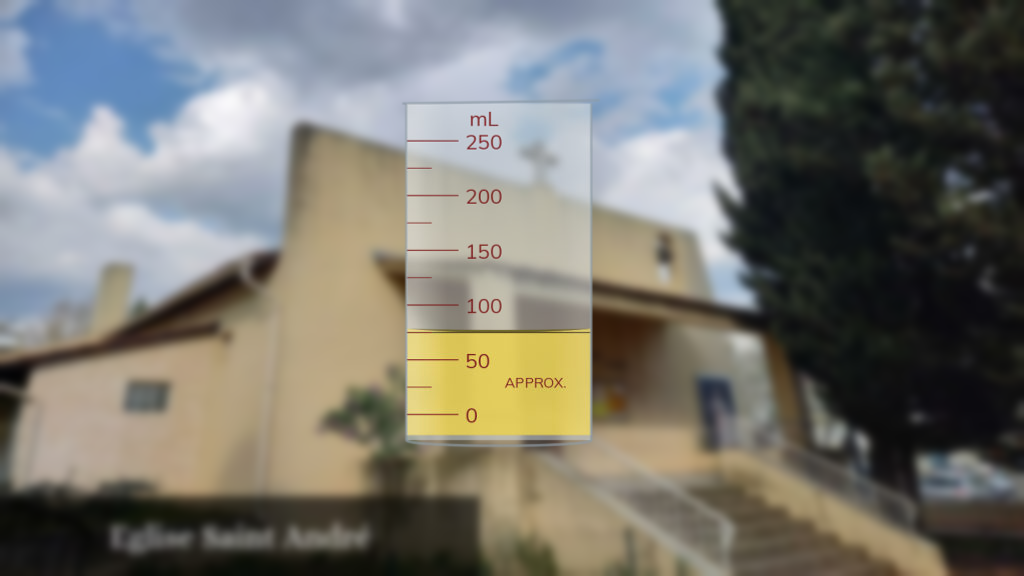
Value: value=75 unit=mL
